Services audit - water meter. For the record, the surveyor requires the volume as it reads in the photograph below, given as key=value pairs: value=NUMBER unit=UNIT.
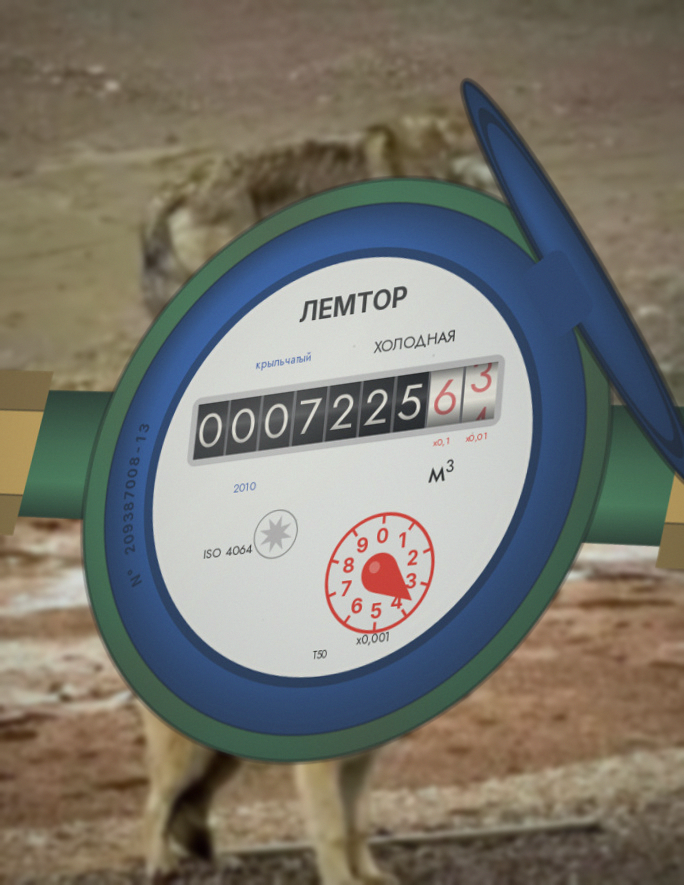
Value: value=7225.633 unit=m³
